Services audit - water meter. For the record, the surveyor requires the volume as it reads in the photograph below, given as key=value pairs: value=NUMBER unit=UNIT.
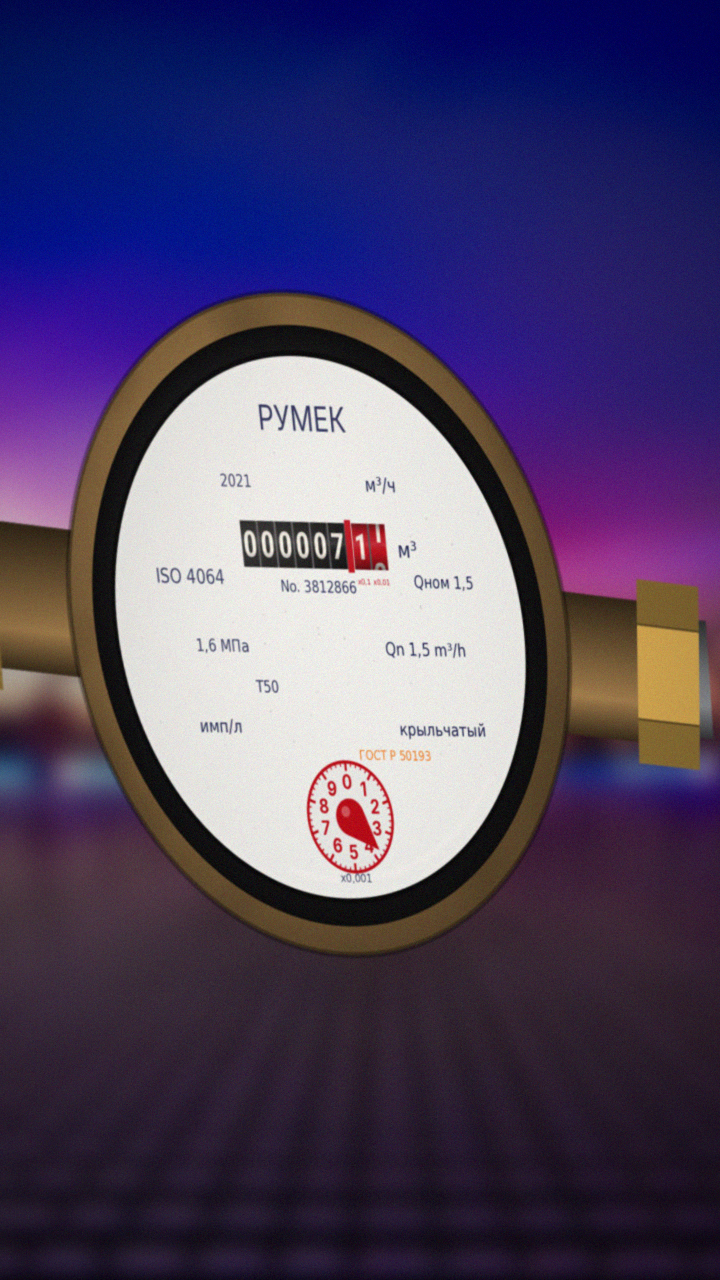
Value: value=7.113 unit=m³
